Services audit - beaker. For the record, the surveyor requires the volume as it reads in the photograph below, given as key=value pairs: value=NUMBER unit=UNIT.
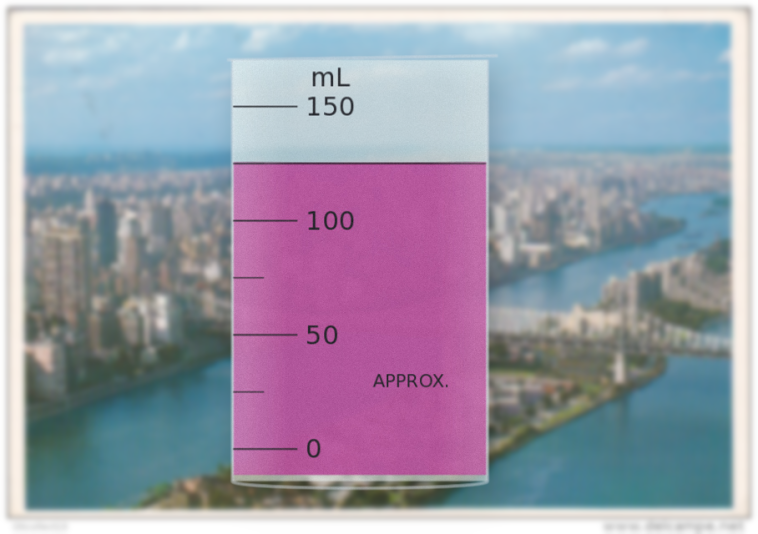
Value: value=125 unit=mL
